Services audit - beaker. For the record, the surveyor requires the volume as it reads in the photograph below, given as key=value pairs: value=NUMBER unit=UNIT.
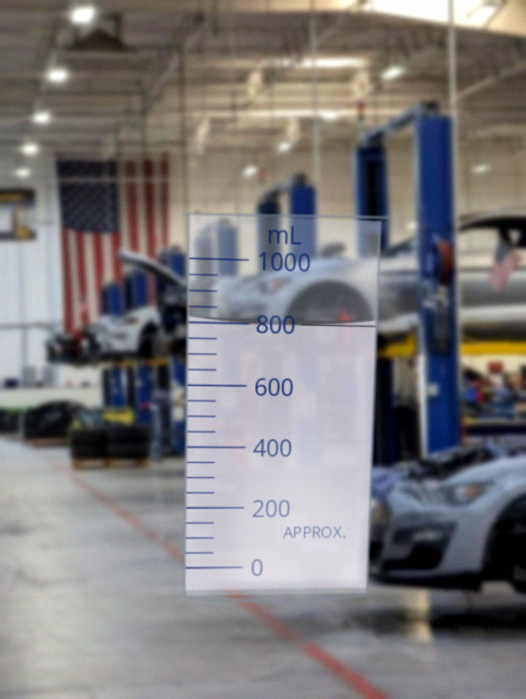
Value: value=800 unit=mL
